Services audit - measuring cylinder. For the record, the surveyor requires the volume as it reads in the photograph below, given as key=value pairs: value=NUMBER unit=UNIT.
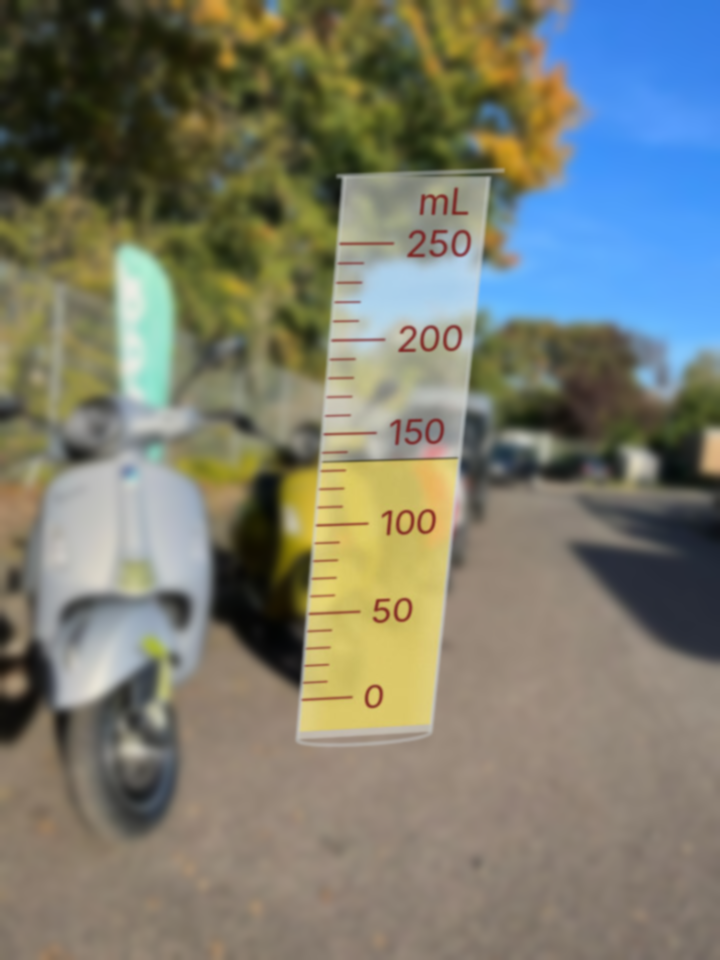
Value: value=135 unit=mL
